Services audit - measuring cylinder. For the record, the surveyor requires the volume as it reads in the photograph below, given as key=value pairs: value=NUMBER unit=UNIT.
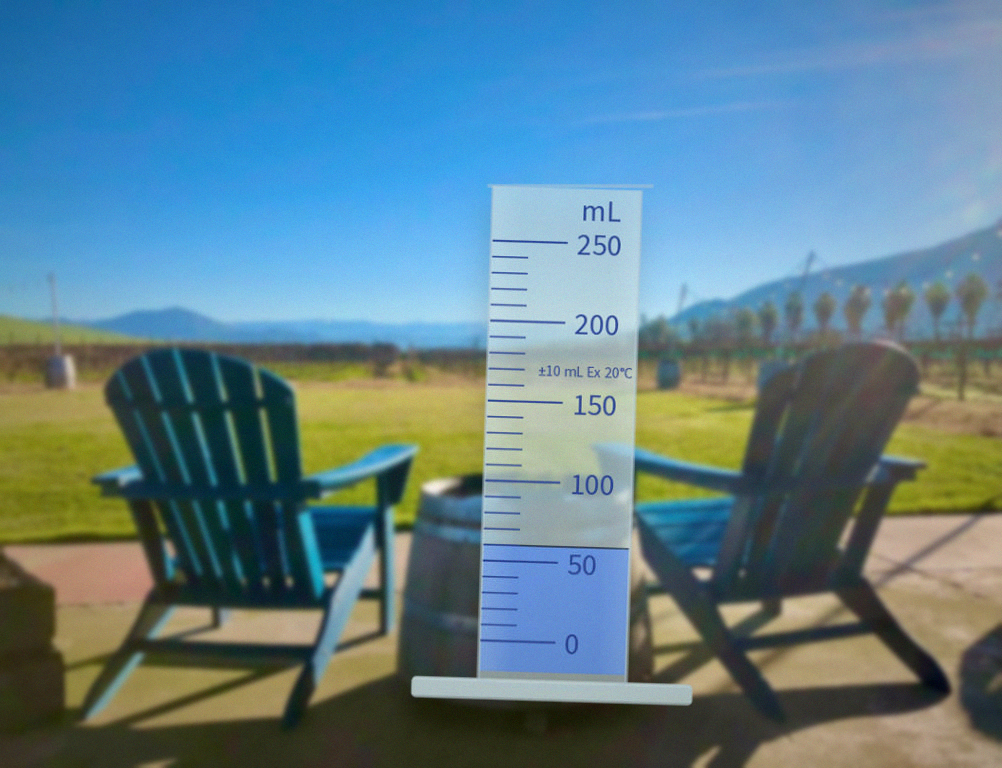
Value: value=60 unit=mL
